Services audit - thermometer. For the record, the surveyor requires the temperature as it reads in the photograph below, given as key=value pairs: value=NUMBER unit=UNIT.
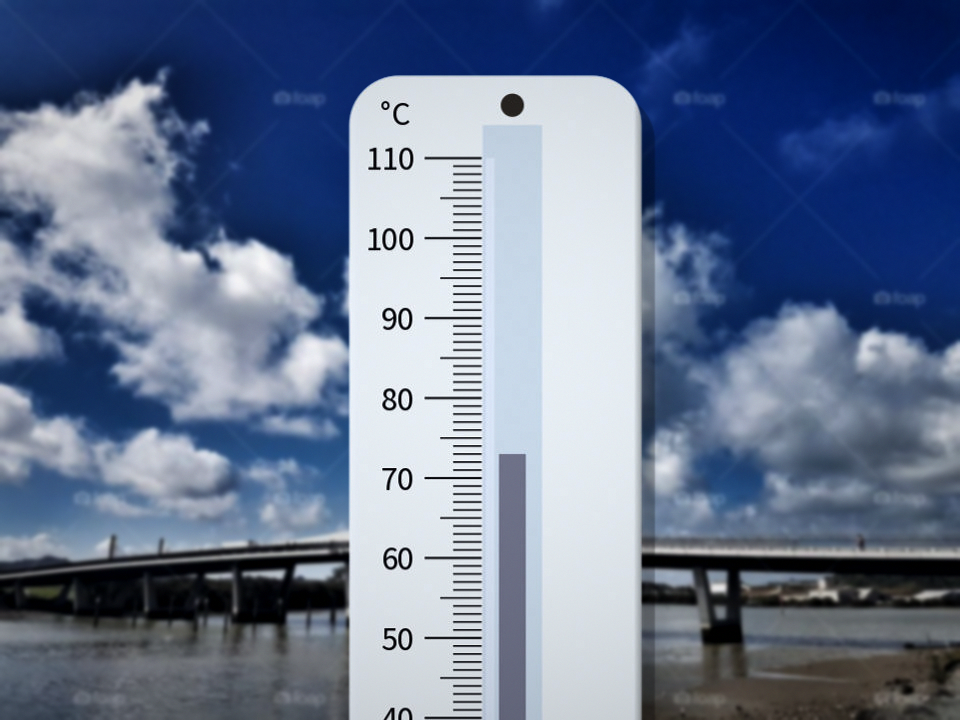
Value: value=73 unit=°C
